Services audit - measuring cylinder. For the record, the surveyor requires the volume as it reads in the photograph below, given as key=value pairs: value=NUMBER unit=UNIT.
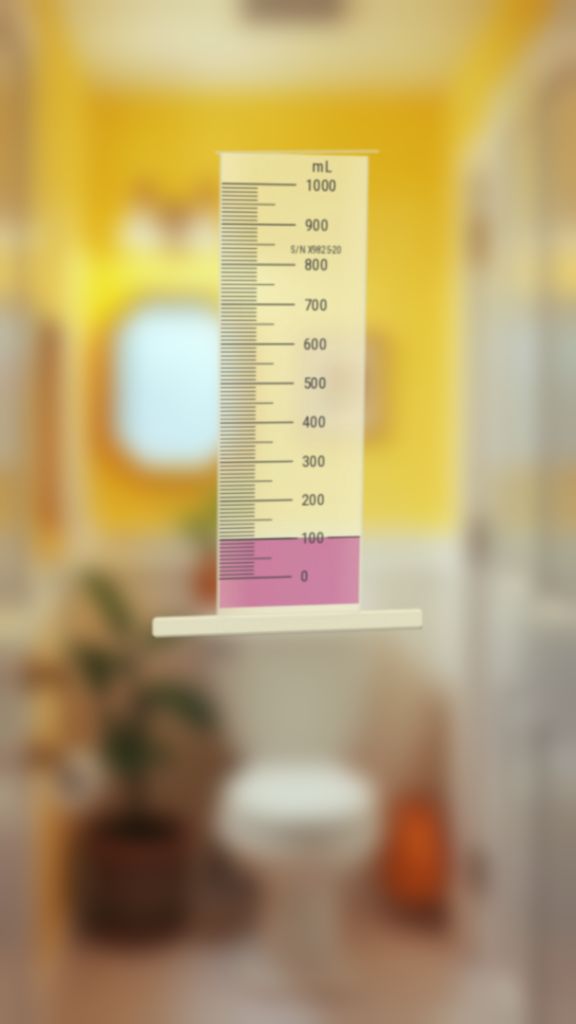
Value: value=100 unit=mL
